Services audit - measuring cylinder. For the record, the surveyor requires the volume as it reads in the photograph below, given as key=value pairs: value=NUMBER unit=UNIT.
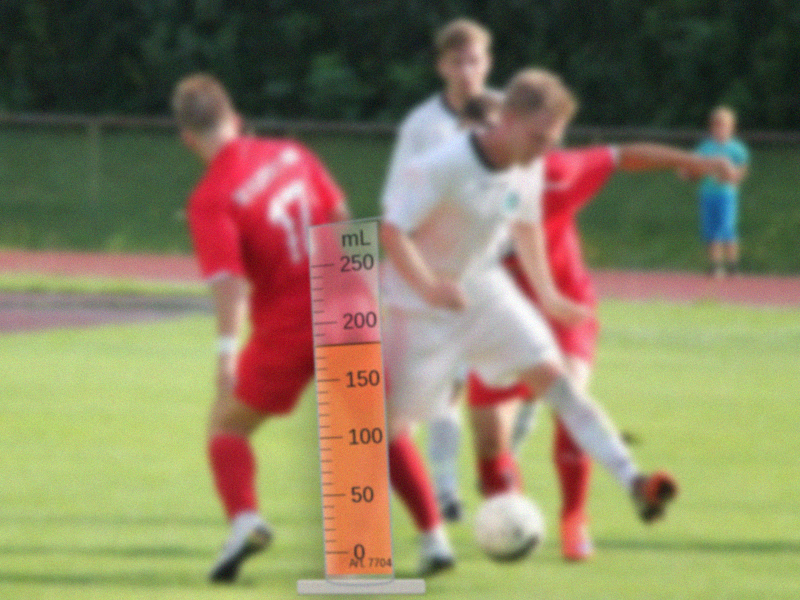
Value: value=180 unit=mL
